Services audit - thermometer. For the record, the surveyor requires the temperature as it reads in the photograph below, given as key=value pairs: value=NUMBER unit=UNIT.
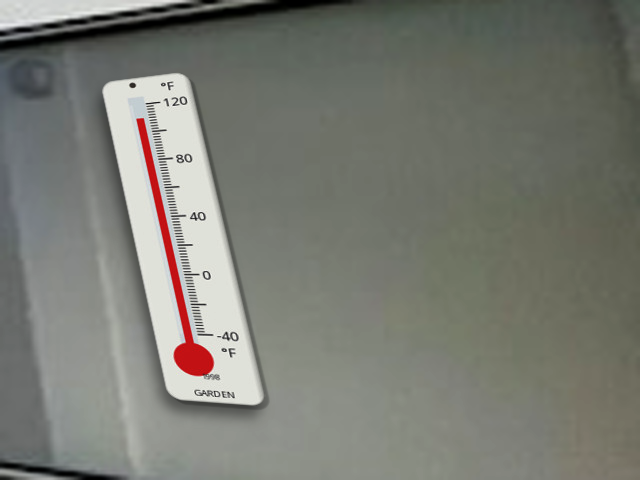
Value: value=110 unit=°F
